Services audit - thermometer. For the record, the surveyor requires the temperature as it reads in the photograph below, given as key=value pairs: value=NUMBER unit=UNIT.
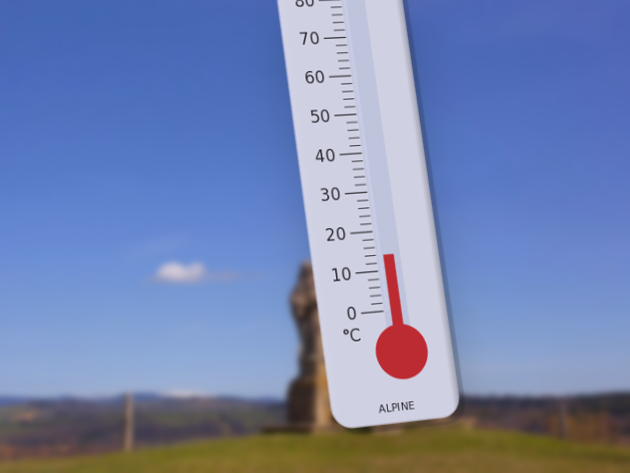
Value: value=14 unit=°C
